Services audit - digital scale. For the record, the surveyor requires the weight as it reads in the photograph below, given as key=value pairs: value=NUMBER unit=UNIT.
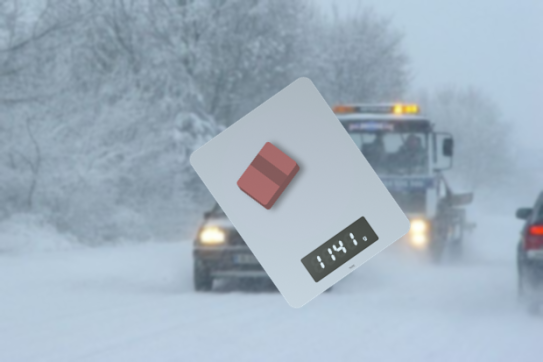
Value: value=1141 unit=g
